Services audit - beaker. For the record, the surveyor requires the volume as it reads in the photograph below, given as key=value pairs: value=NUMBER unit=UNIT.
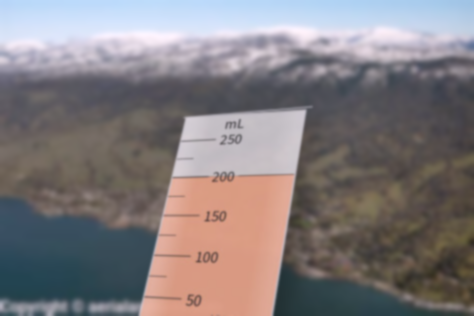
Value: value=200 unit=mL
